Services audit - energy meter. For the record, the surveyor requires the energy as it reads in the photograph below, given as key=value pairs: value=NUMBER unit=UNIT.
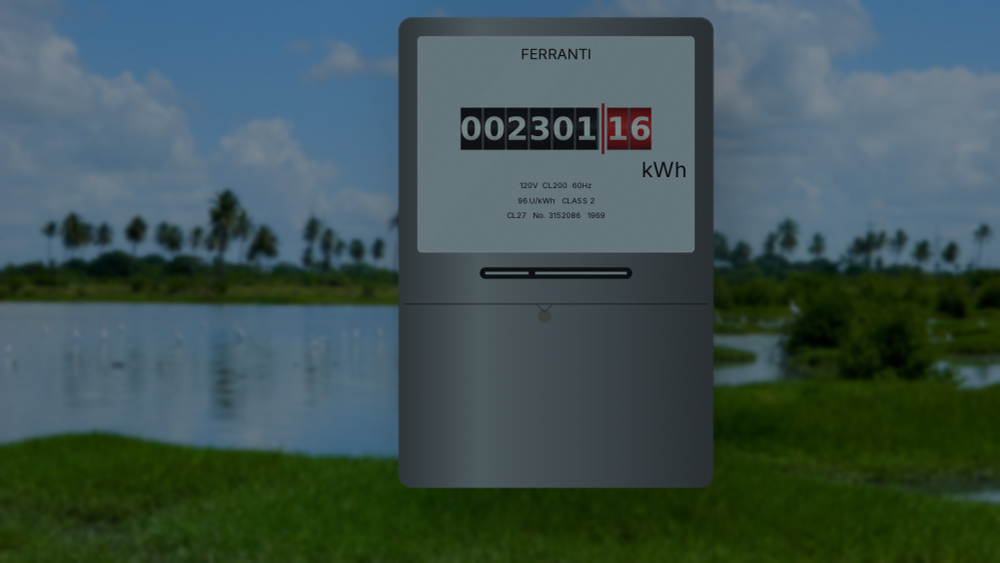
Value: value=2301.16 unit=kWh
